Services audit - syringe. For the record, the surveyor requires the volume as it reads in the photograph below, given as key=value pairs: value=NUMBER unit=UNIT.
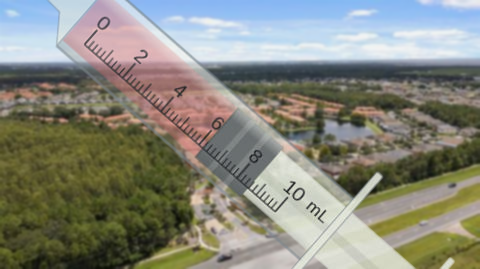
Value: value=6.2 unit=mL
